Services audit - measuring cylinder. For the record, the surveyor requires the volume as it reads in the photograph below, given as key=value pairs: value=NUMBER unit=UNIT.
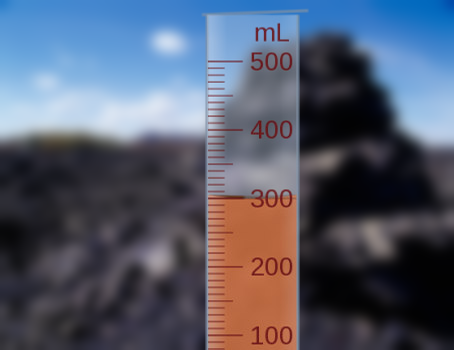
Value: value=300 unit=mL
